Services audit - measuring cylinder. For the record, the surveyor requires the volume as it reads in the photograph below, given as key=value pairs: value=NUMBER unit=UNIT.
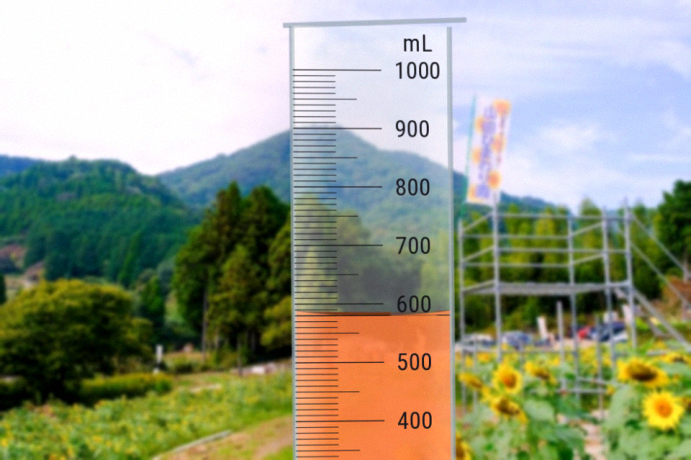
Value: value=580 unit=mL
